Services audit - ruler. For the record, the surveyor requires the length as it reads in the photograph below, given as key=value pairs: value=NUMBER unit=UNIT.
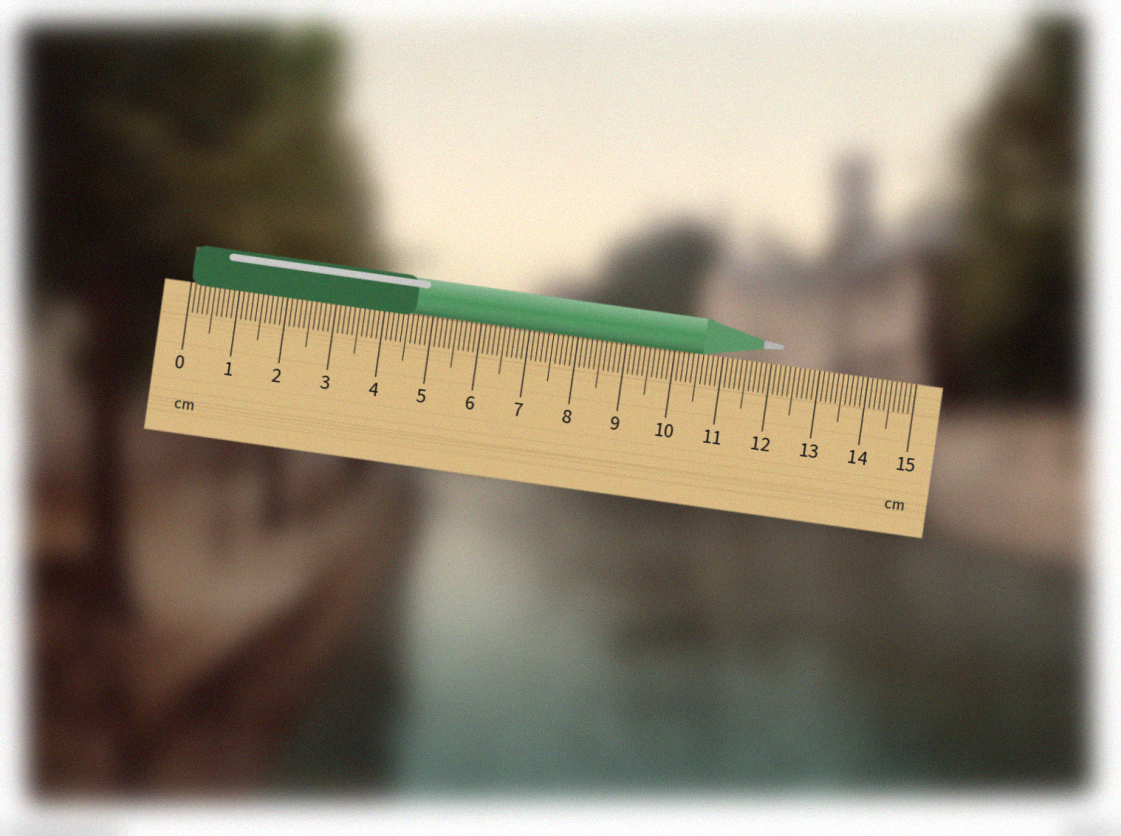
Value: value=12.2 unit=cm
